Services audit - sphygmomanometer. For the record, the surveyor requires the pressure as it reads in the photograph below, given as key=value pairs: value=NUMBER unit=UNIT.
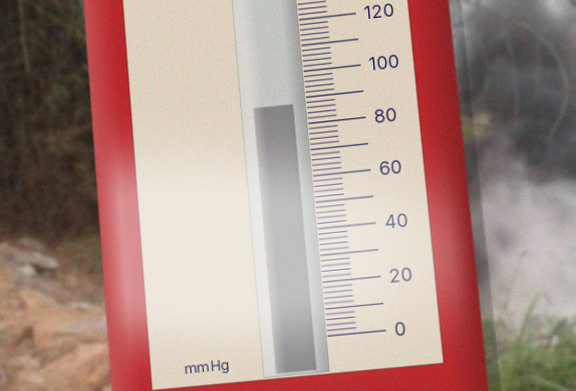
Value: value=88 unit=mmHg
